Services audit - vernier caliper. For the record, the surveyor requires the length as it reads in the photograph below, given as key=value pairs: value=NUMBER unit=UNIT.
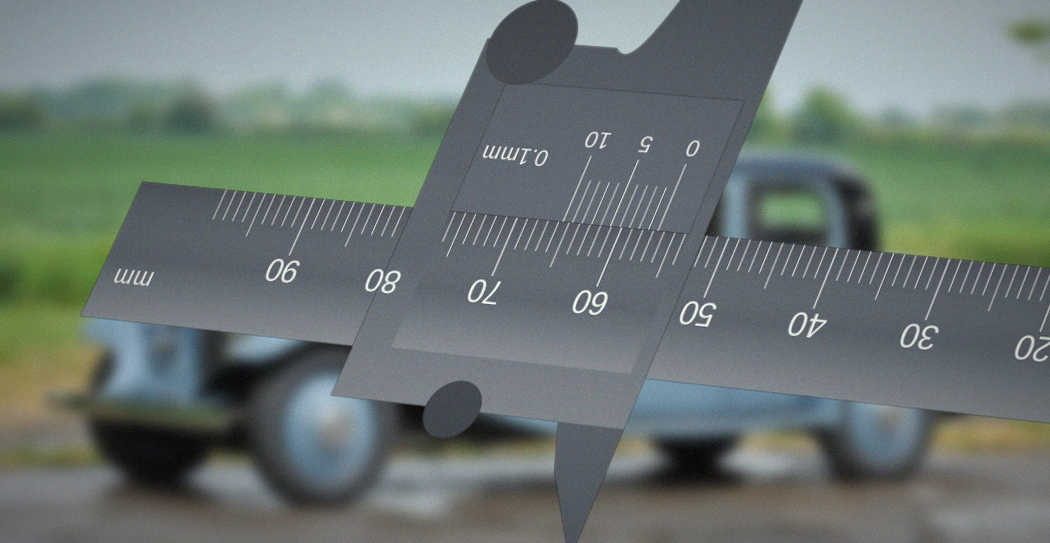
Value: value=56.6 unit=mm
